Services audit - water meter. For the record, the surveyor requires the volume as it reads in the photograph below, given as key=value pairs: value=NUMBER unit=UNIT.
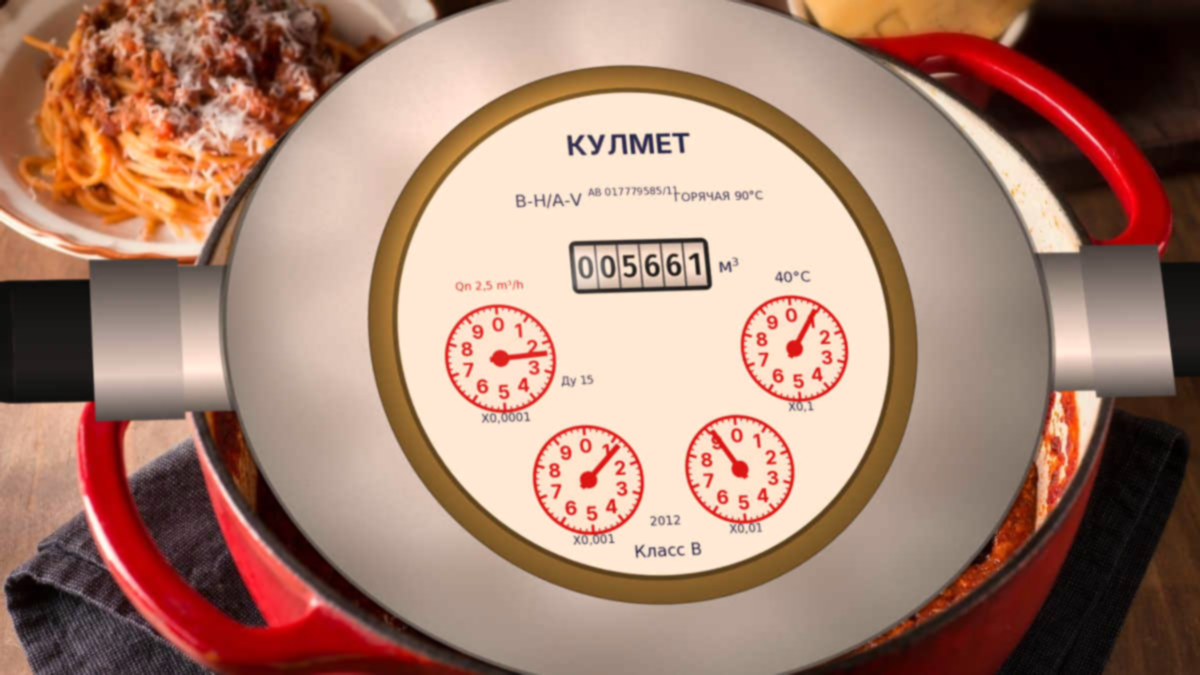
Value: value=5661.0912 unit=m³
